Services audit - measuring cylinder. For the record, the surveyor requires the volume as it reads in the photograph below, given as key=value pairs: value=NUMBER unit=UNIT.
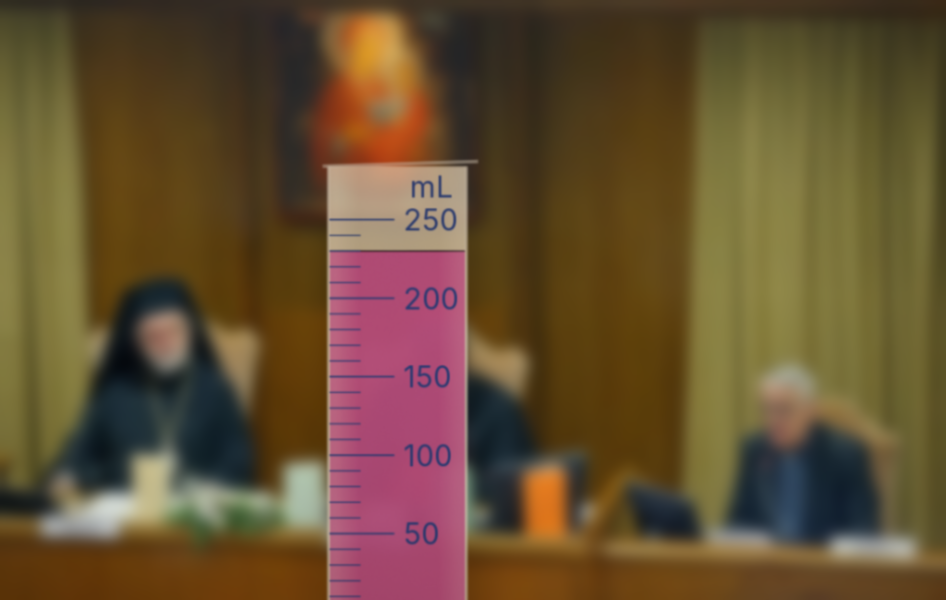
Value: value=230 unit=mL
